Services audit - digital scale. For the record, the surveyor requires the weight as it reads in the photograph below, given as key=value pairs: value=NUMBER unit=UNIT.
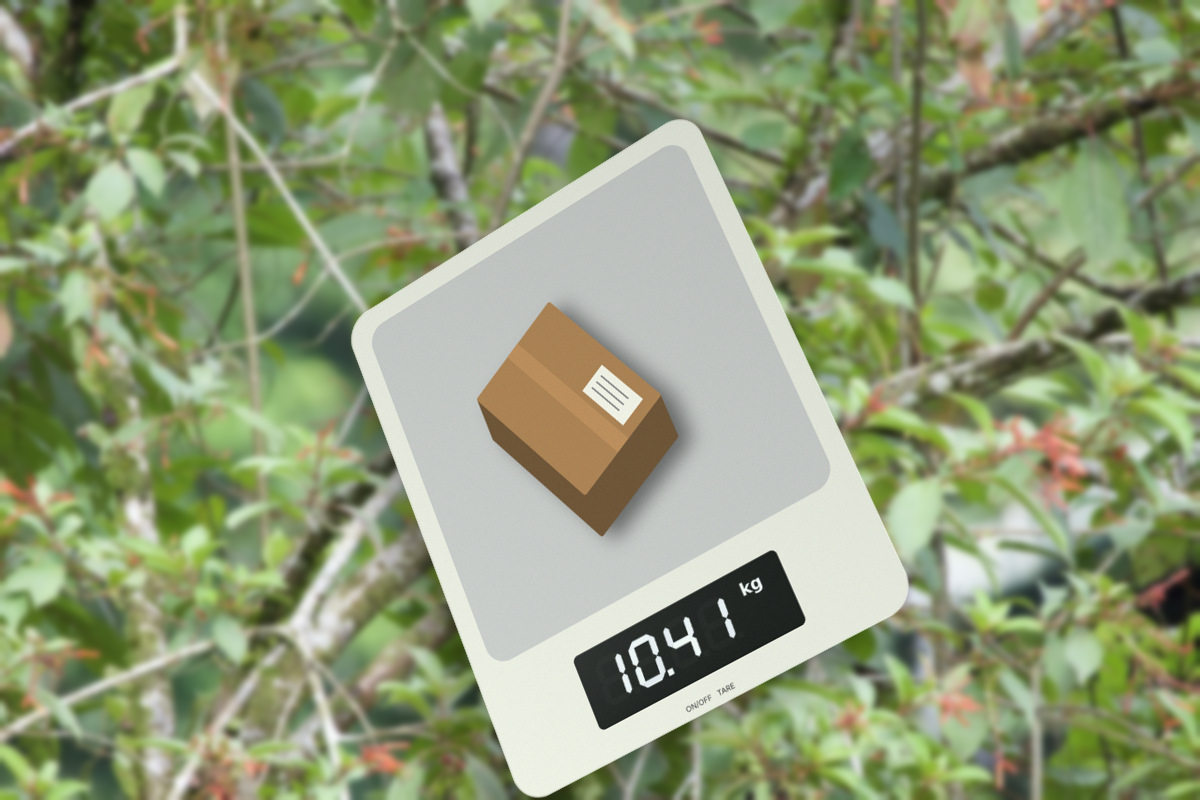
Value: value=10.41 unit=kg
